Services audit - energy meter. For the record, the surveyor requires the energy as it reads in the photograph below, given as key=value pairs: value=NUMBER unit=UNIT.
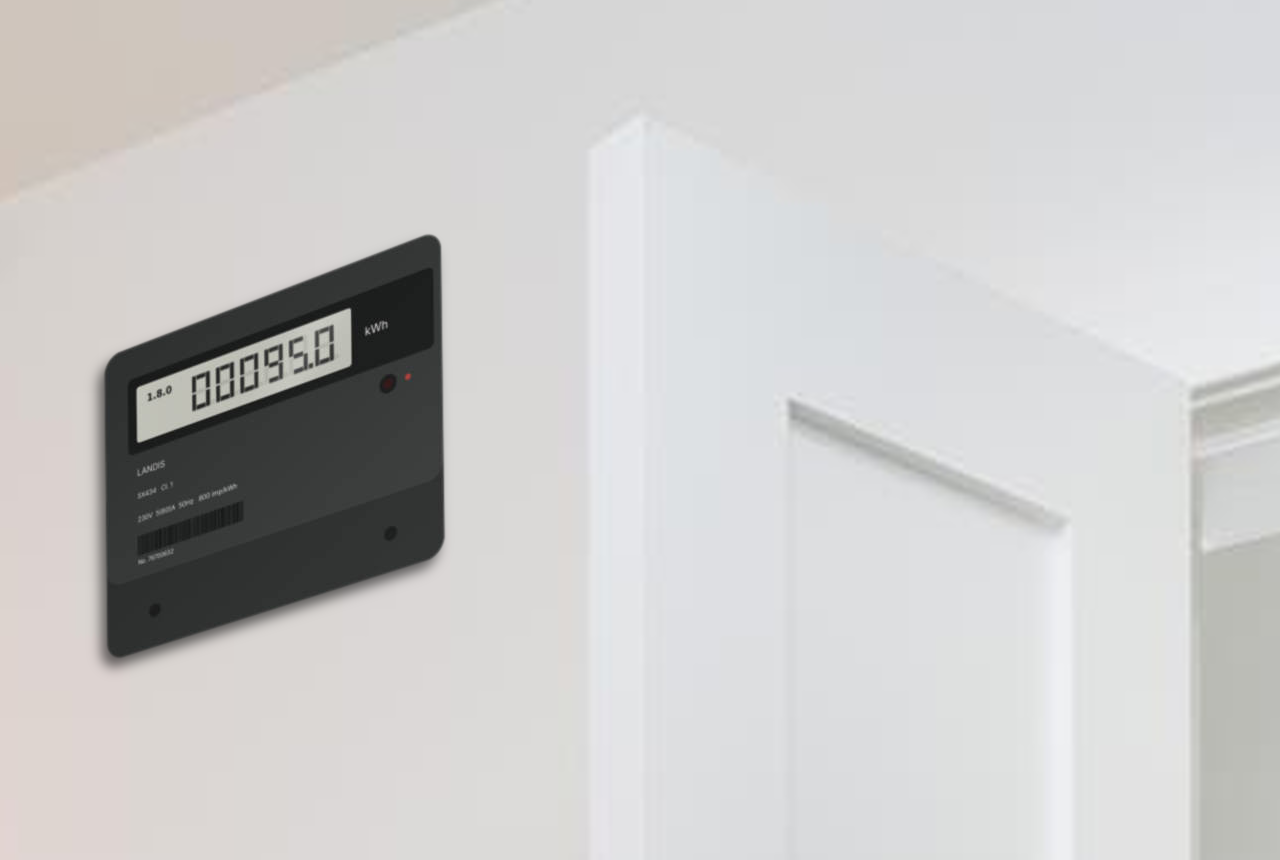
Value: value=95.0 unit=kWh
